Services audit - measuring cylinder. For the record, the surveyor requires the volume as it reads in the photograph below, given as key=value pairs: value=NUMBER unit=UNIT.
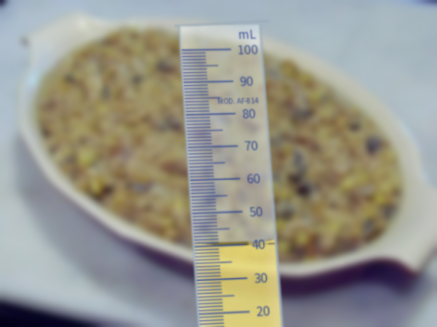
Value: value=40 unit=mL
